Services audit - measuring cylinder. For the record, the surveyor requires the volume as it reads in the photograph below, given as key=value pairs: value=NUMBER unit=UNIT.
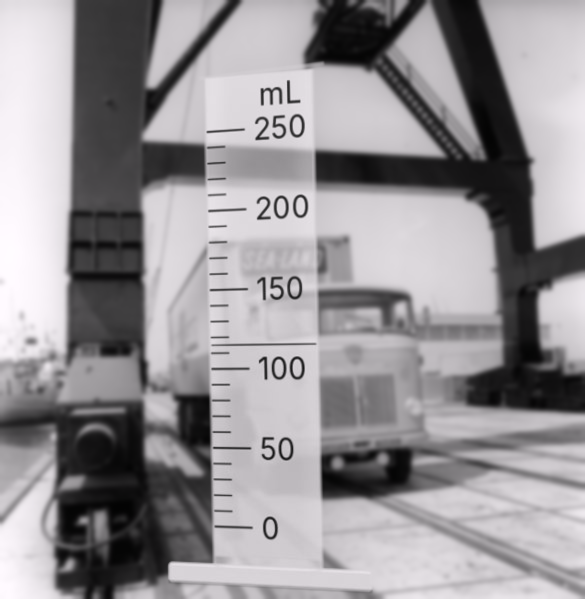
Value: value=115 unit=mL
